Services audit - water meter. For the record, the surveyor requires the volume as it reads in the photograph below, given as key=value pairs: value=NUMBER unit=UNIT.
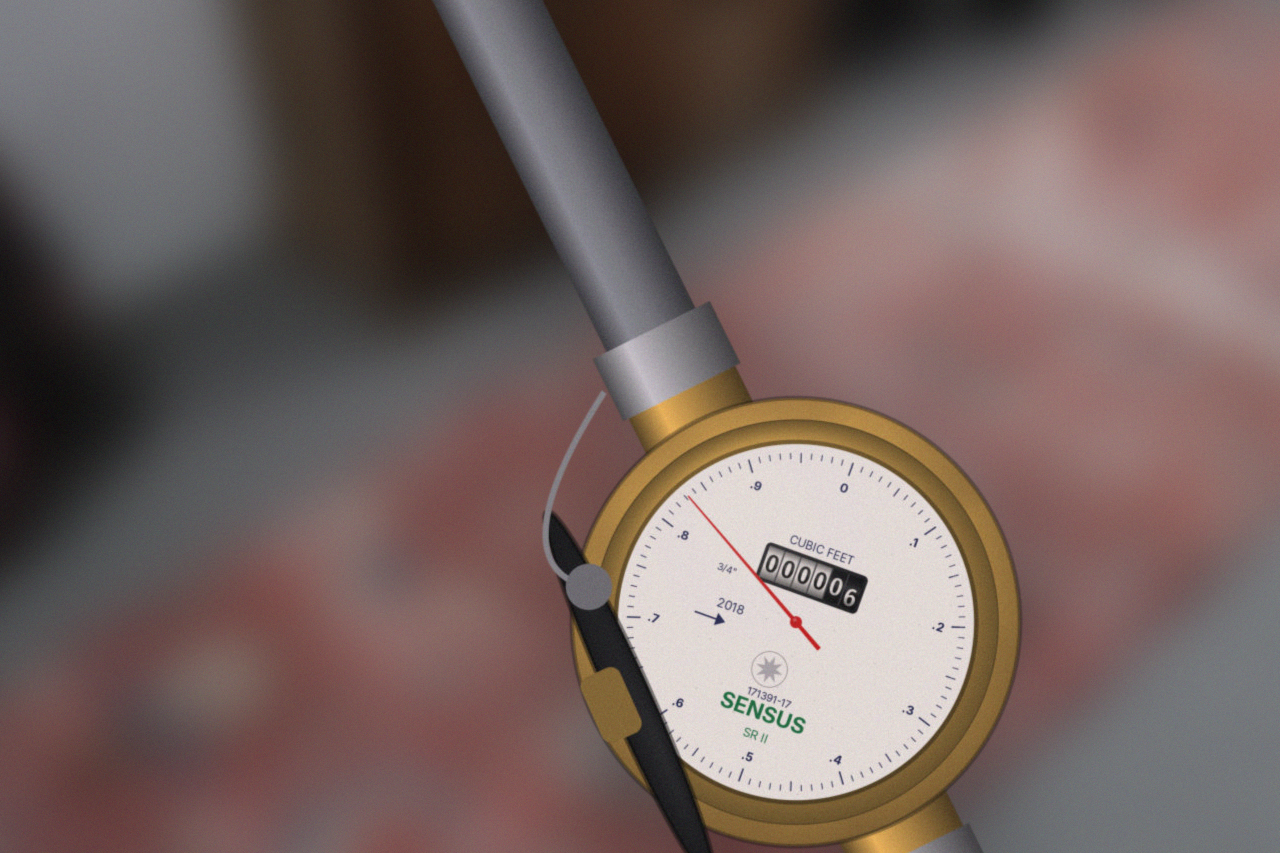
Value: value=5.83 unit=ft³
